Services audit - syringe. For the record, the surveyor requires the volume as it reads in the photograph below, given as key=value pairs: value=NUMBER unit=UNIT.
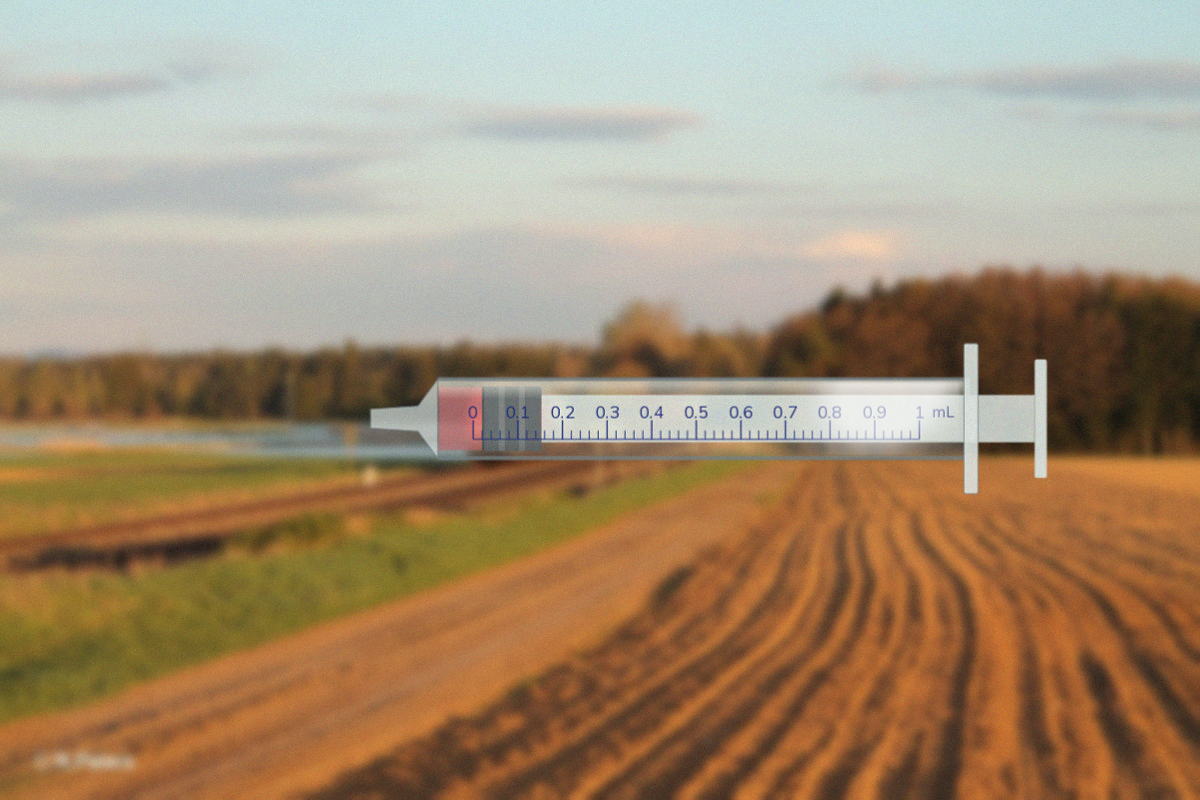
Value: value=0.02 unit=mL
